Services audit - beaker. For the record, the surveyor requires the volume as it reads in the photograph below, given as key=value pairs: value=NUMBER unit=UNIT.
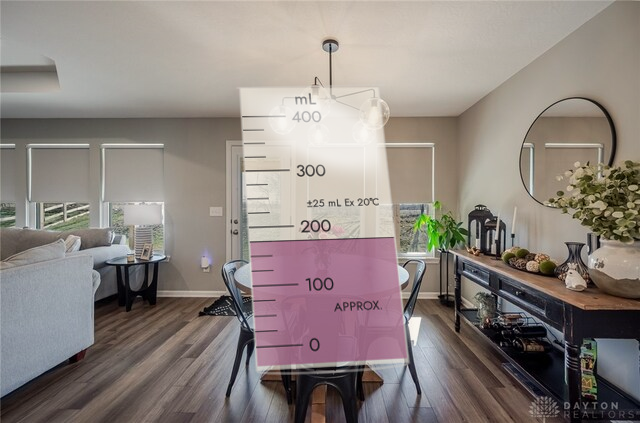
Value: value=175 unit=mL
